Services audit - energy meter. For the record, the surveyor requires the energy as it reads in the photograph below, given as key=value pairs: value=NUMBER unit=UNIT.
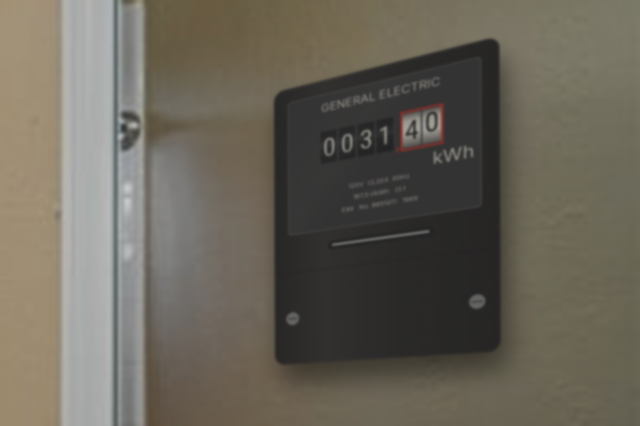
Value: value=31.40 unit=kWh
